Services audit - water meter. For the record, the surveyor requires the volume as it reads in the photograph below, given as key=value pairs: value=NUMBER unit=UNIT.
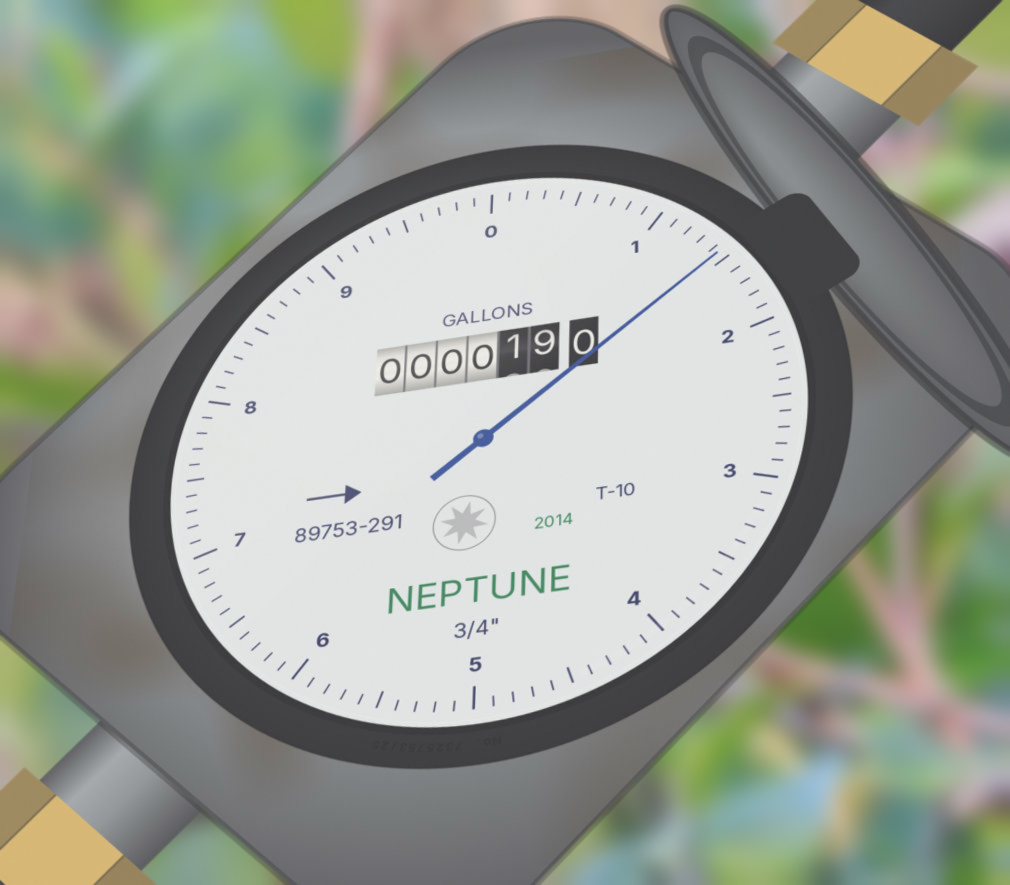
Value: value=191.4 unit=gal
